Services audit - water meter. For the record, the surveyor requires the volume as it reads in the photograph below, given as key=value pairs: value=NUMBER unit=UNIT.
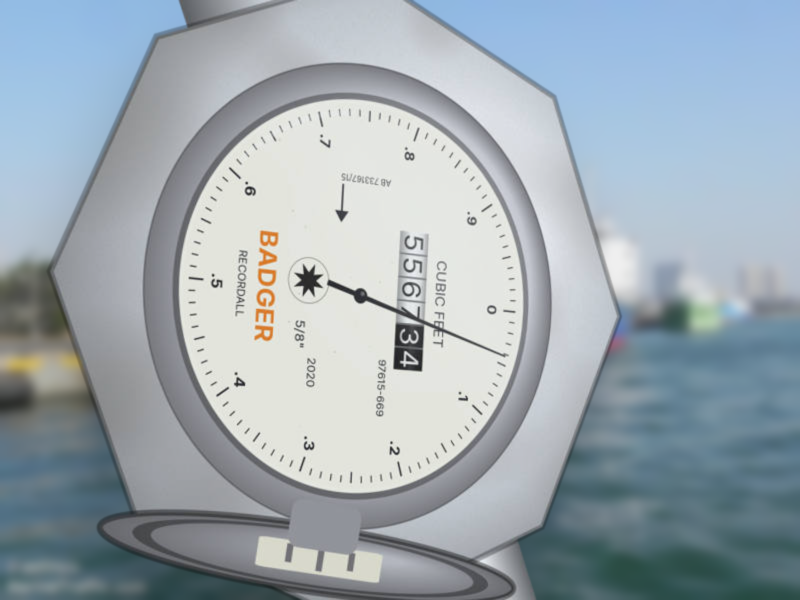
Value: value=556734.04 unit=ft³
